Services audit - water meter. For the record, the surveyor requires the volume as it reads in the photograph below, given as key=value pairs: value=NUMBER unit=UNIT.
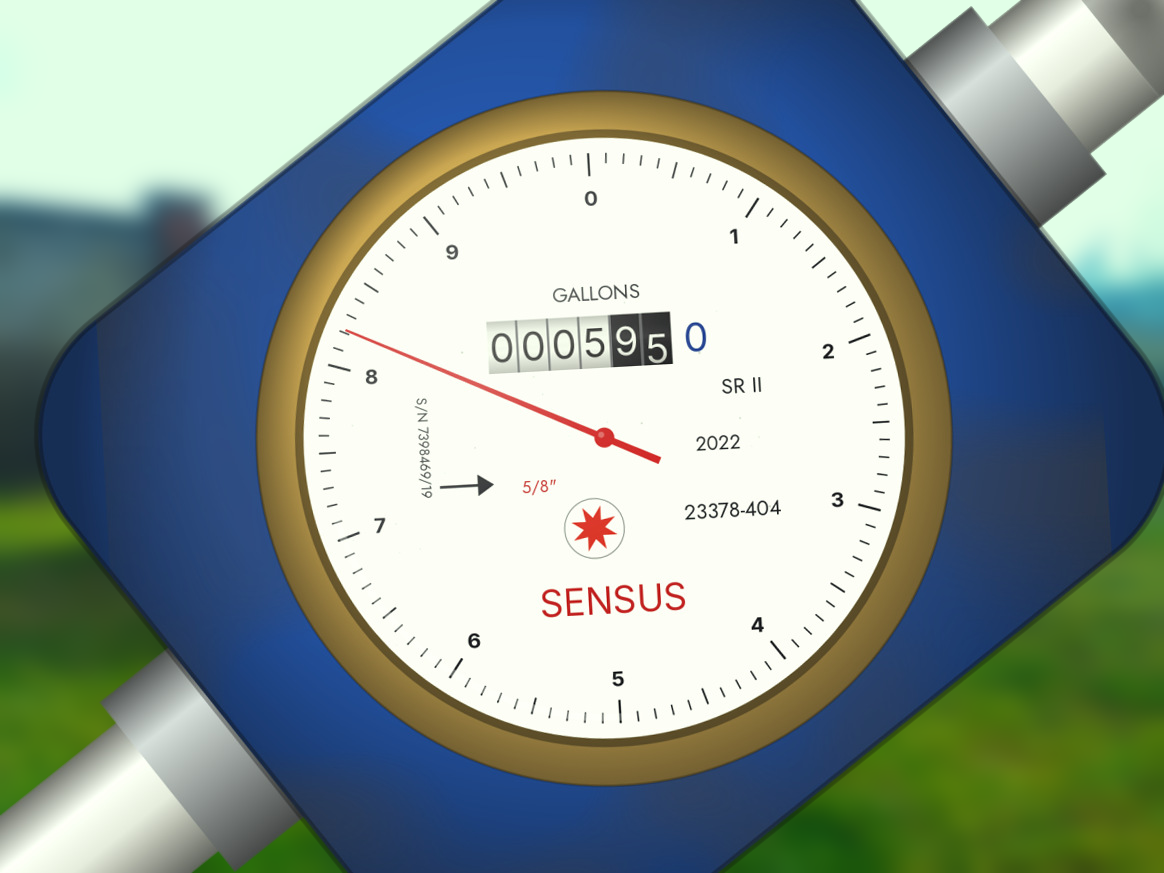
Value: value=5948.2 unit=gal
